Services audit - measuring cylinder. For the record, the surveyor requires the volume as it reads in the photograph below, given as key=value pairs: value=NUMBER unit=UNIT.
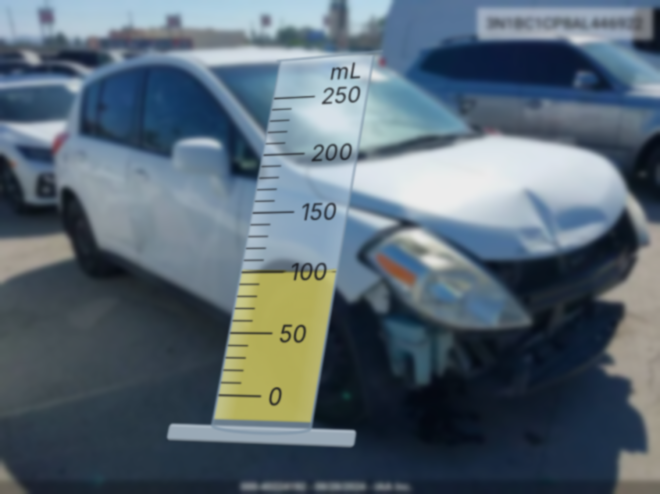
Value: value=100 unit=mL
